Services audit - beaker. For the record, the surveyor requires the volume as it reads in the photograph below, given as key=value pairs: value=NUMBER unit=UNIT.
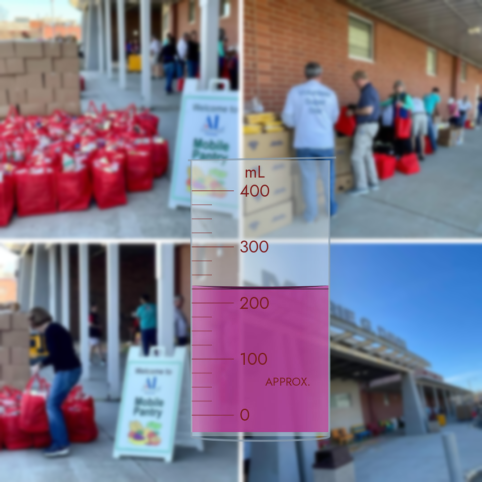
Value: value=225 unit=mL
